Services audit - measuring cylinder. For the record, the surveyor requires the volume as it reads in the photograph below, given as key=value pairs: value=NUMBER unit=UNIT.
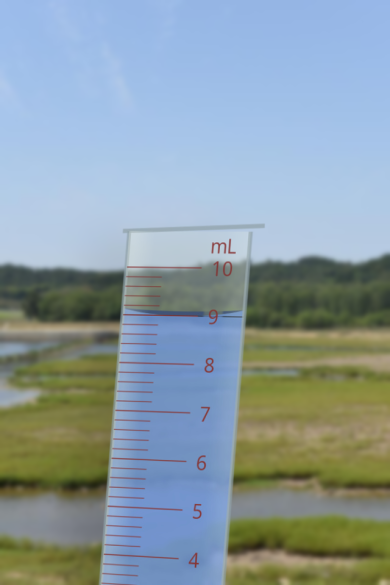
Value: value=9 unit=mL
